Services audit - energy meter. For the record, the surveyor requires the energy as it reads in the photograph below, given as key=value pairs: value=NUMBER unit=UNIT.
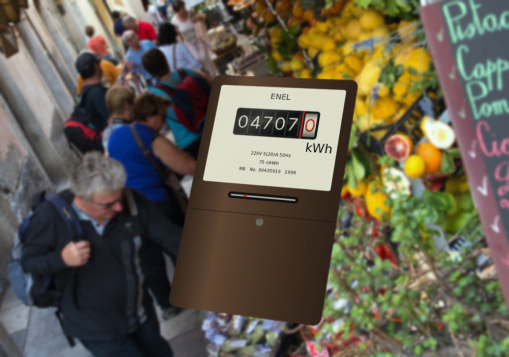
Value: value=4707.0 unit=kWh
